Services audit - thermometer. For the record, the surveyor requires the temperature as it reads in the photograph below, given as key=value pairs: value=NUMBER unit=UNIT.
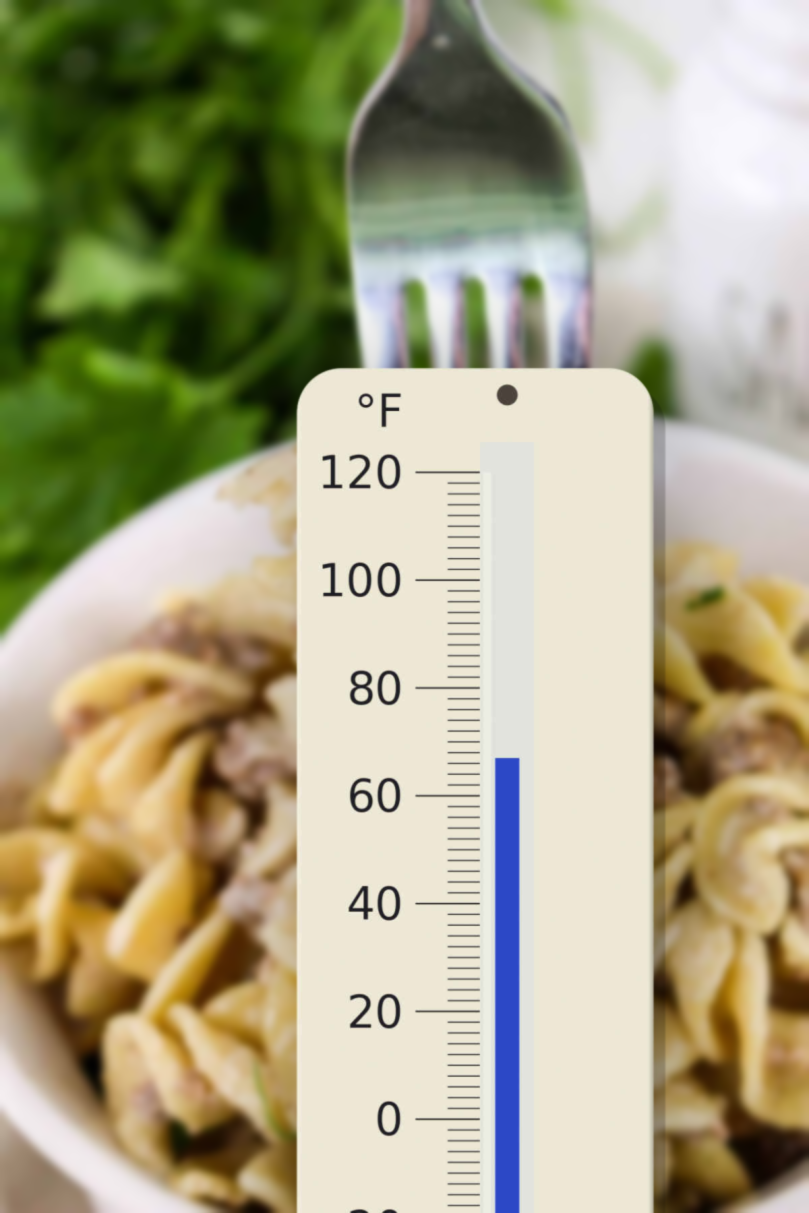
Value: value=67 unit=°F
